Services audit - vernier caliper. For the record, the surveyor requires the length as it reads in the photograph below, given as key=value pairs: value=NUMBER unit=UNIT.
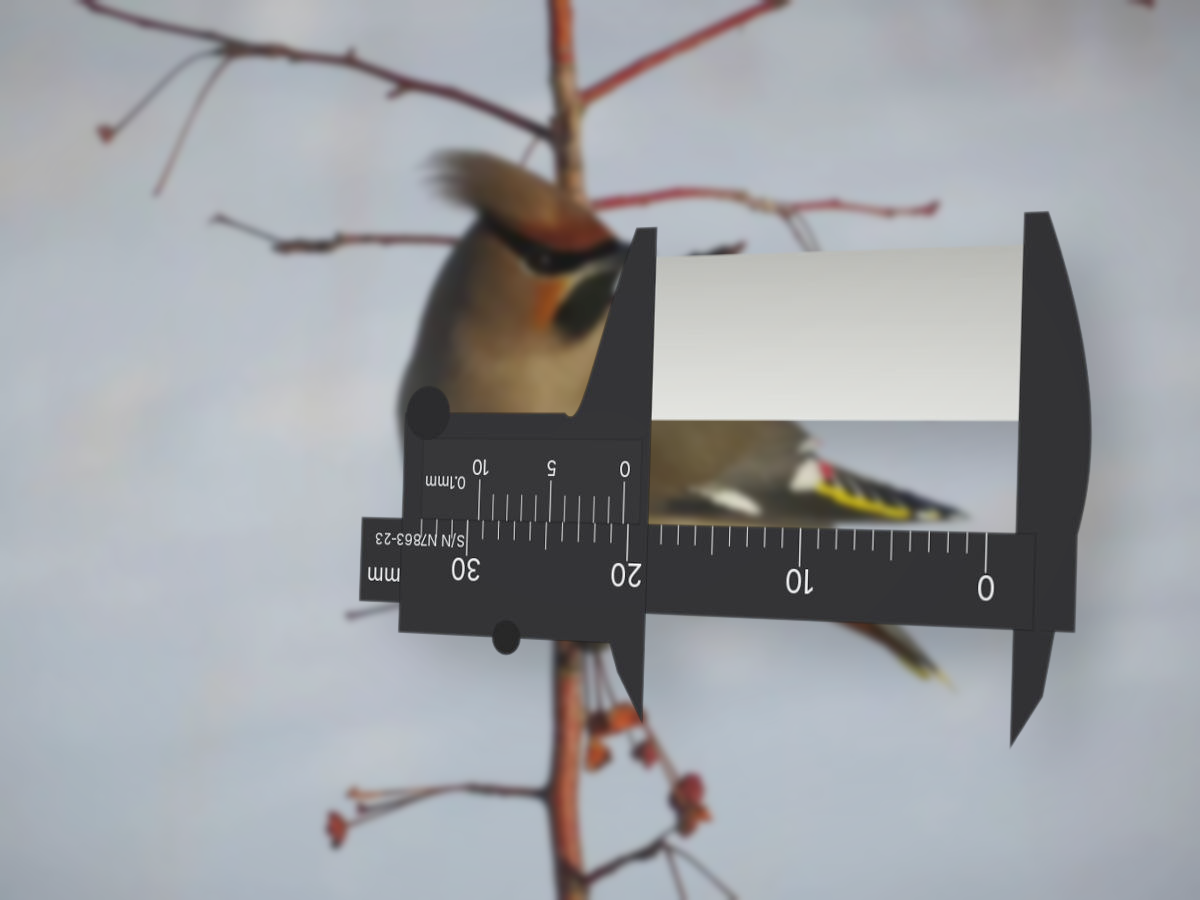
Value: value=20.3 unit=mm
